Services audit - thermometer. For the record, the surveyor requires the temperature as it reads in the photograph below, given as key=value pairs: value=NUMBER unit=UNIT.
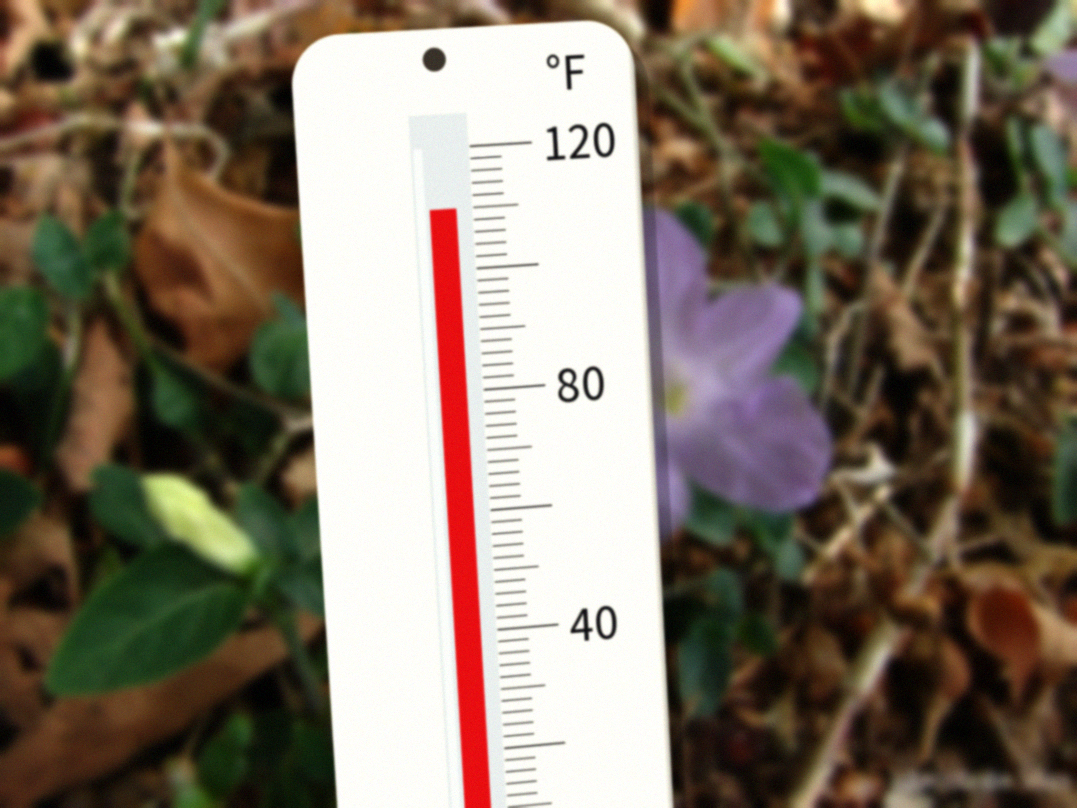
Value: value=110 unit=°F
